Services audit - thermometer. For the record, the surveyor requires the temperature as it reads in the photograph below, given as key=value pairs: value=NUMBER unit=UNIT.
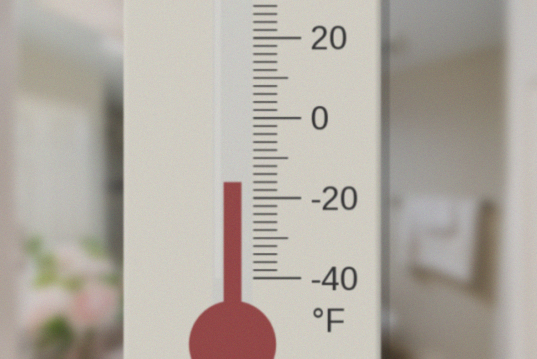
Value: value=-16 unit=°F
